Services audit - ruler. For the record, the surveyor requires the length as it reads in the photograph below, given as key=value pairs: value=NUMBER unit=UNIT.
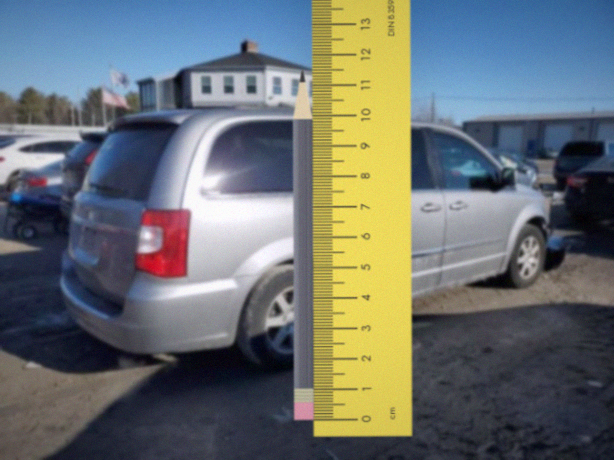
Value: value=11.5 unit=cm
